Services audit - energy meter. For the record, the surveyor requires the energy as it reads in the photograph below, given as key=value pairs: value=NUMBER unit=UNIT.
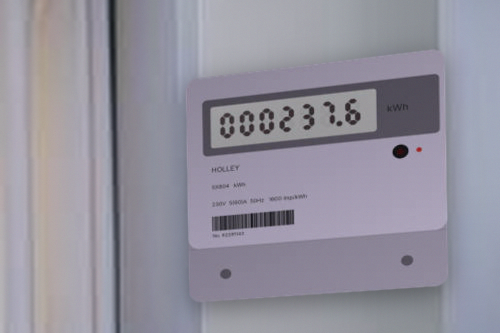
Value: value=237.6 unit=kWh
